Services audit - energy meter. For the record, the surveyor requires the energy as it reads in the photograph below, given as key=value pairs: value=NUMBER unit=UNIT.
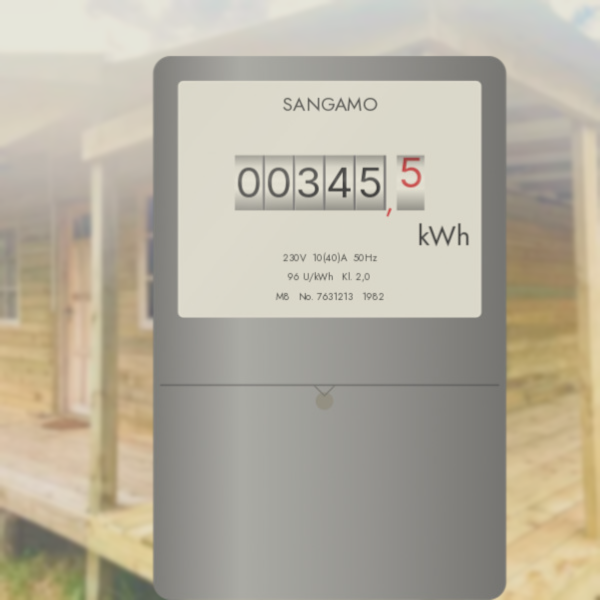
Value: value=345.5 unit=kWh
